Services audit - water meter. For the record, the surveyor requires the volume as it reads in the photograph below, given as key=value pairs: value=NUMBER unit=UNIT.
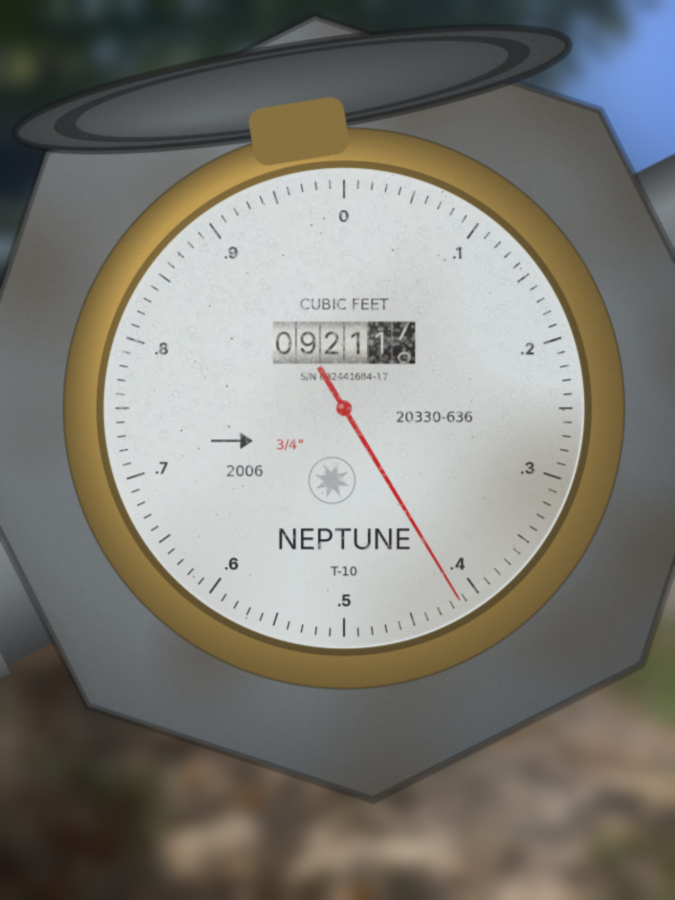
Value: value=92117.41 unit=ft³
